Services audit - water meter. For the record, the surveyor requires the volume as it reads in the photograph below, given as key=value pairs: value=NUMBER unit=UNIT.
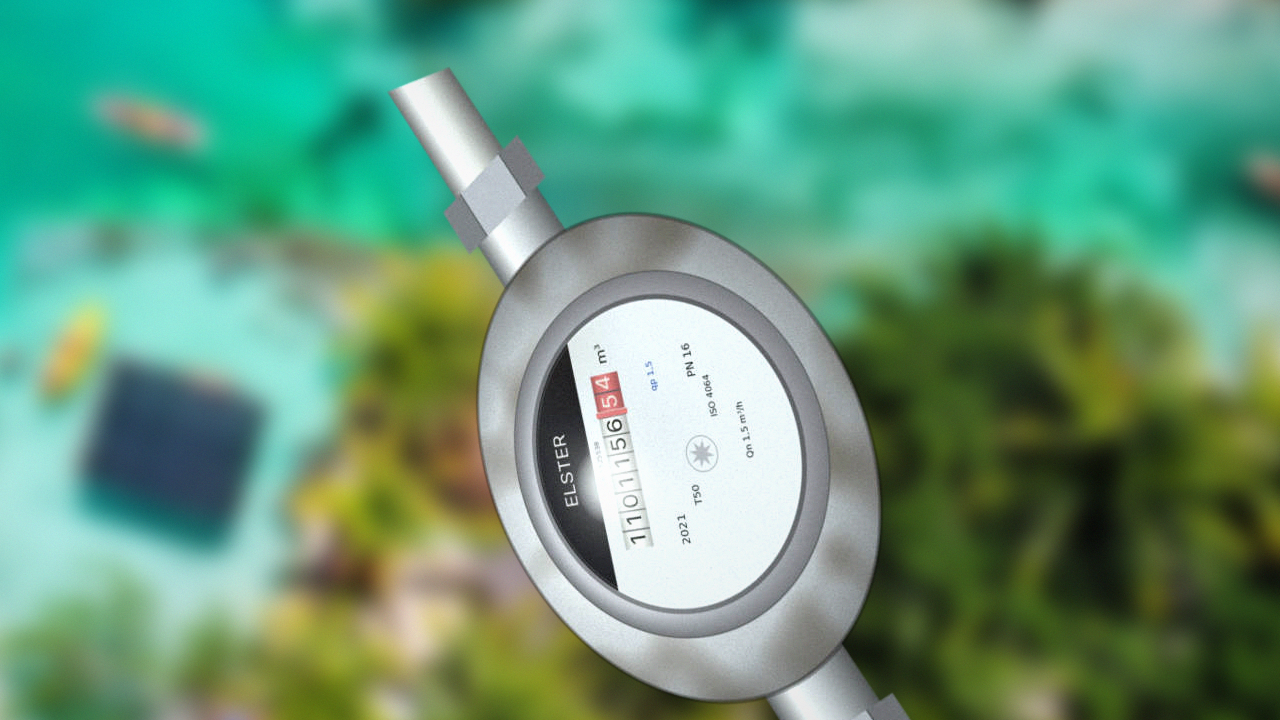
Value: value=1101156.54 unit=m³
